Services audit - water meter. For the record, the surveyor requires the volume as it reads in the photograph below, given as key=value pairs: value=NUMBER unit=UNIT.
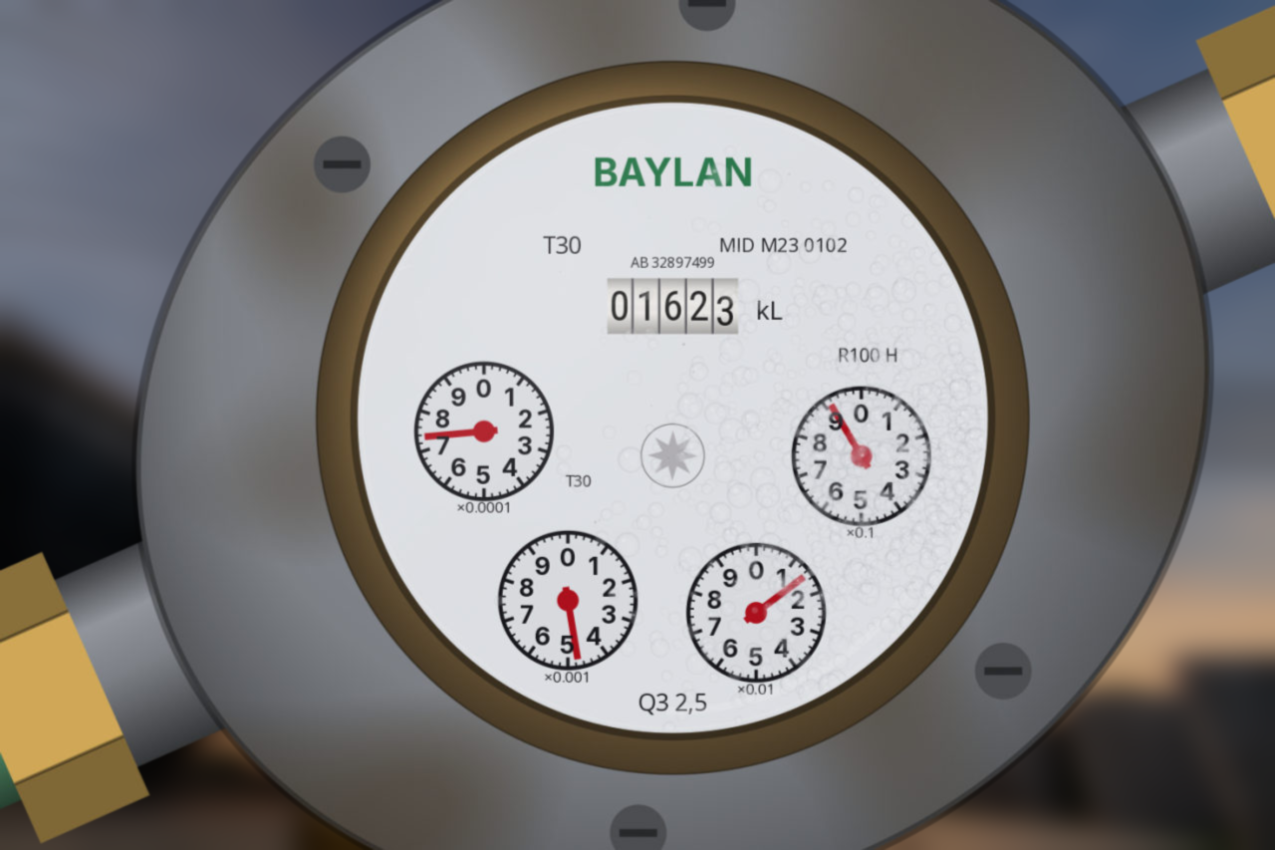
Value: value=1622.9147 unit=kL
